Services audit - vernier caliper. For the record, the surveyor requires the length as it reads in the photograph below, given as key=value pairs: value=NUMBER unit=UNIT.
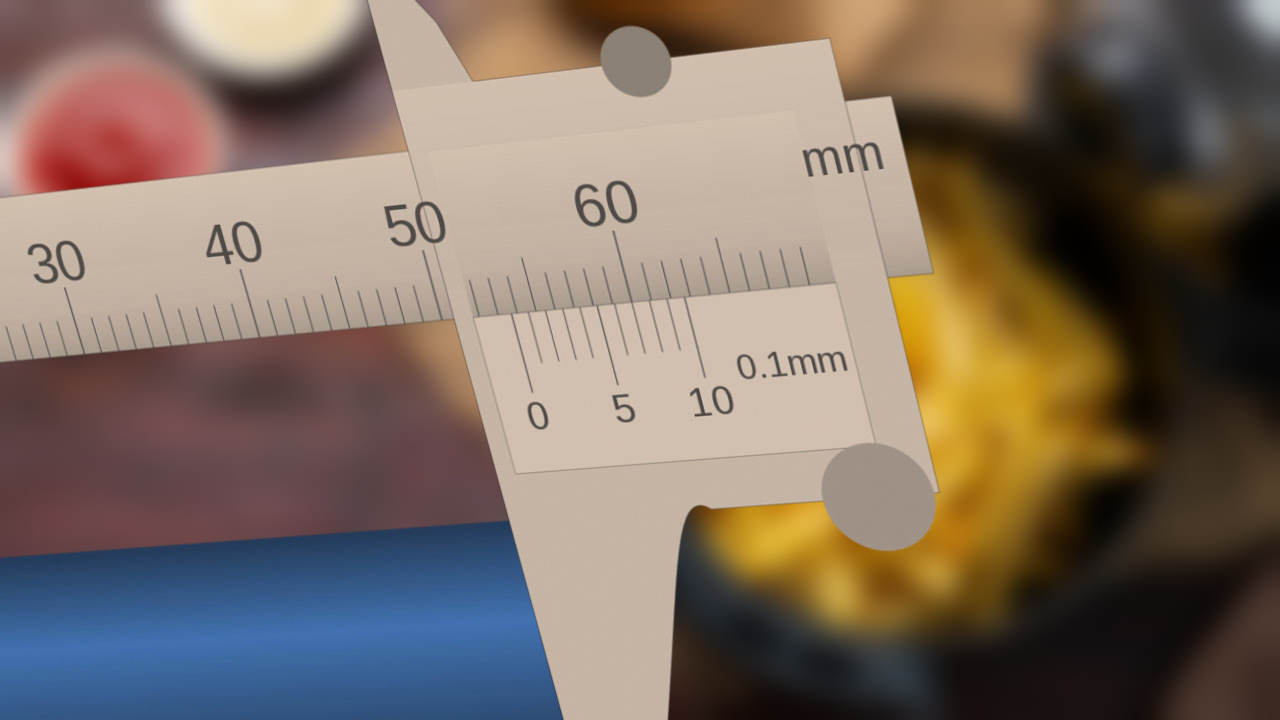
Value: value=53.7 unit=mm
